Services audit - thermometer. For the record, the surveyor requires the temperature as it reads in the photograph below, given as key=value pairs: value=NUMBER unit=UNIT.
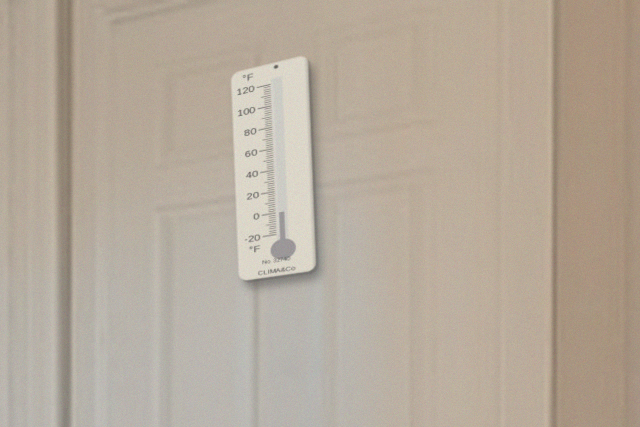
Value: value=0 unit=°F
